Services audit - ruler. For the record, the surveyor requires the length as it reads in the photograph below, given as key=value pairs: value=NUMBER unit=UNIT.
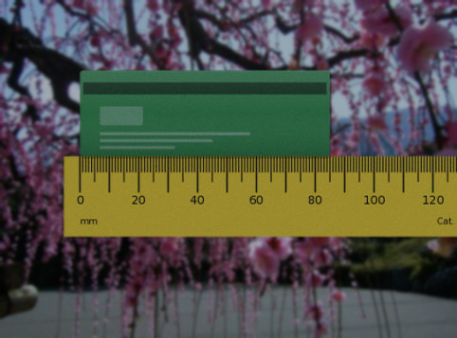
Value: value=85 unit=mm
